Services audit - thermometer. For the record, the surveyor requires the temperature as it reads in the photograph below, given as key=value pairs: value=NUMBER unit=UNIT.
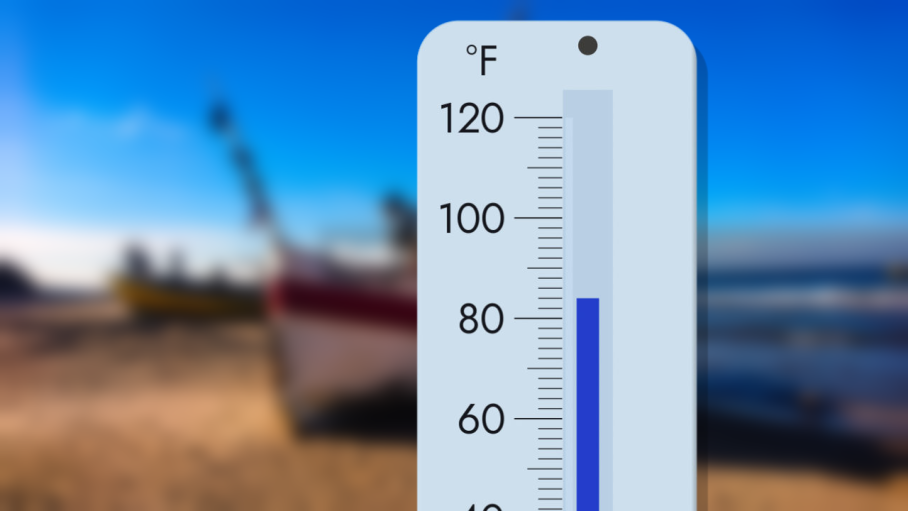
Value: value=84 unit=°F
